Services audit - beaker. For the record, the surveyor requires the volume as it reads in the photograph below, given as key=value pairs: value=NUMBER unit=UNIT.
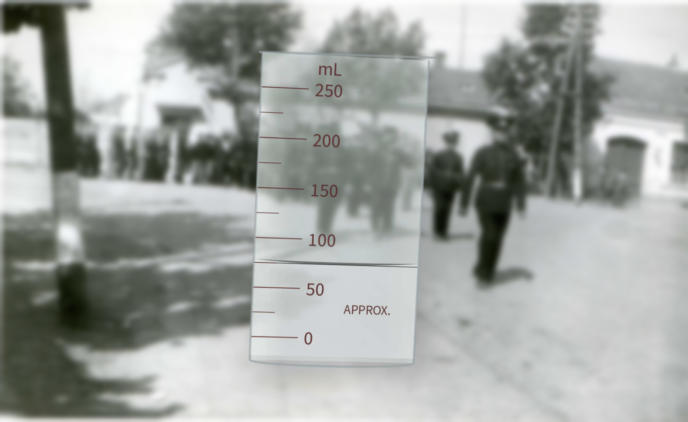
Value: value=75 unit=mL
